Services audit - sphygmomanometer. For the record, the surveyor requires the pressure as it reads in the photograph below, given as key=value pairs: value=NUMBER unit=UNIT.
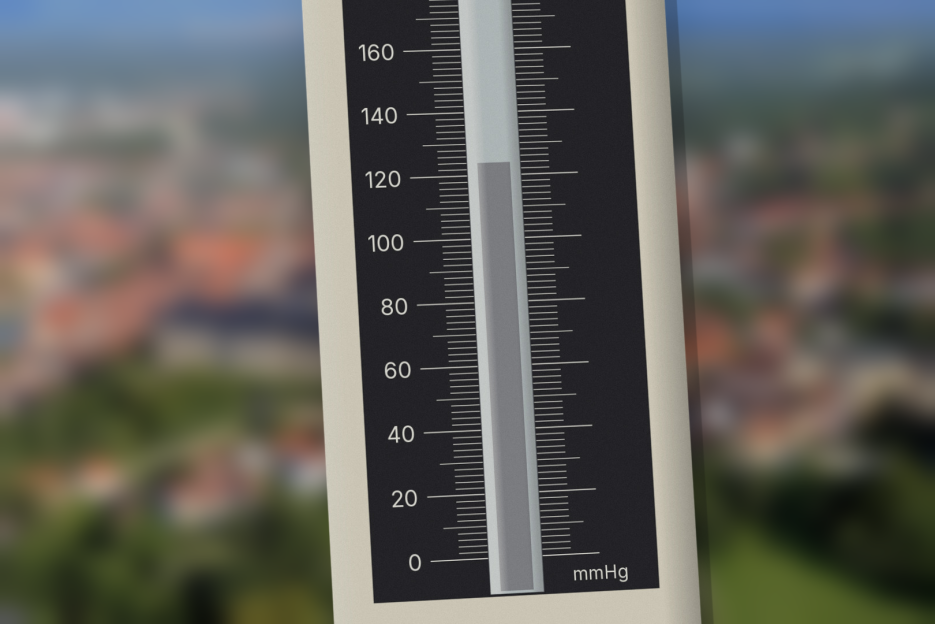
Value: value=124 unit=mmHg
